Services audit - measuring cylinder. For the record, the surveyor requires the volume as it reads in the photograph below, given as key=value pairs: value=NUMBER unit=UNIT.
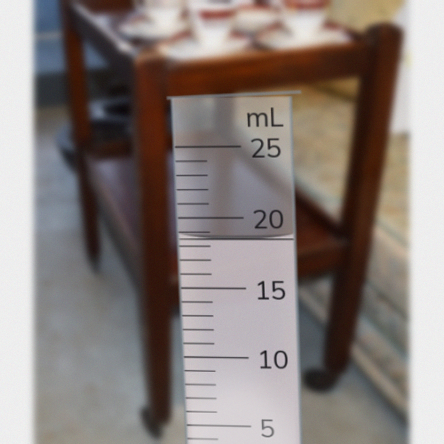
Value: value=18.5 unit=mL
